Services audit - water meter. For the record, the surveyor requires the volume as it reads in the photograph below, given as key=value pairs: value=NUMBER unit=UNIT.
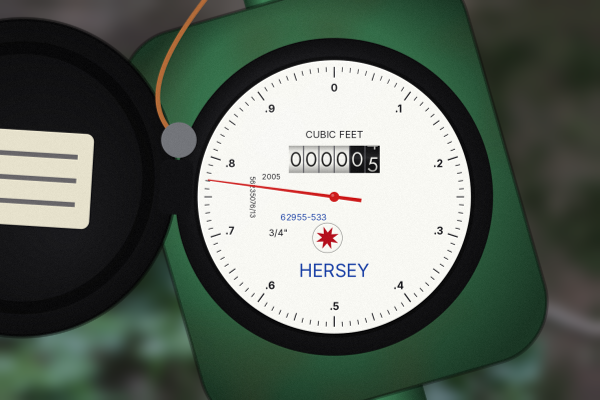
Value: value=4.77 unit=ft³
